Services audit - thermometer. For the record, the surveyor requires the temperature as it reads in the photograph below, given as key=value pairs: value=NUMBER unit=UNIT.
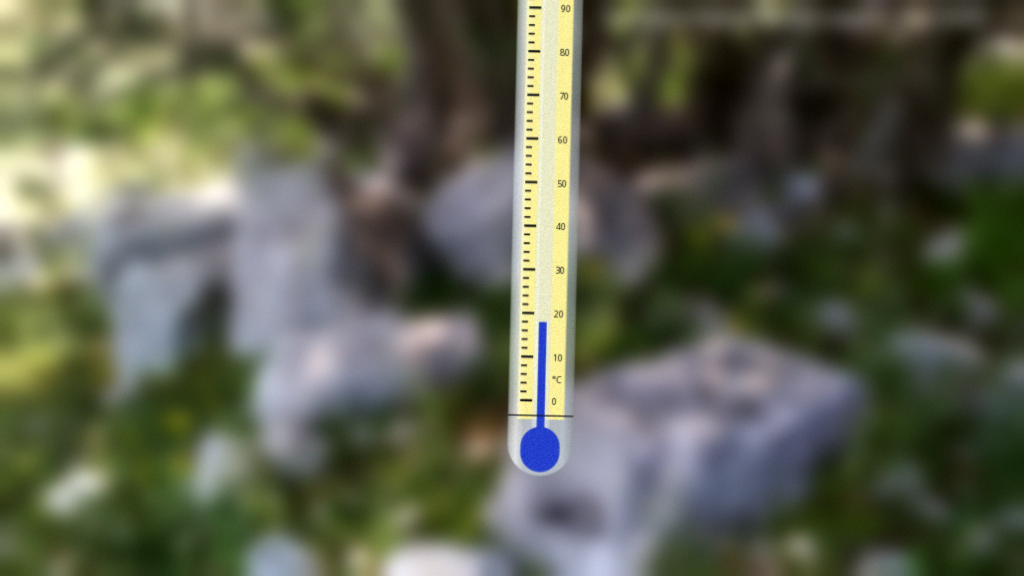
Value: value=18 unit=°C
